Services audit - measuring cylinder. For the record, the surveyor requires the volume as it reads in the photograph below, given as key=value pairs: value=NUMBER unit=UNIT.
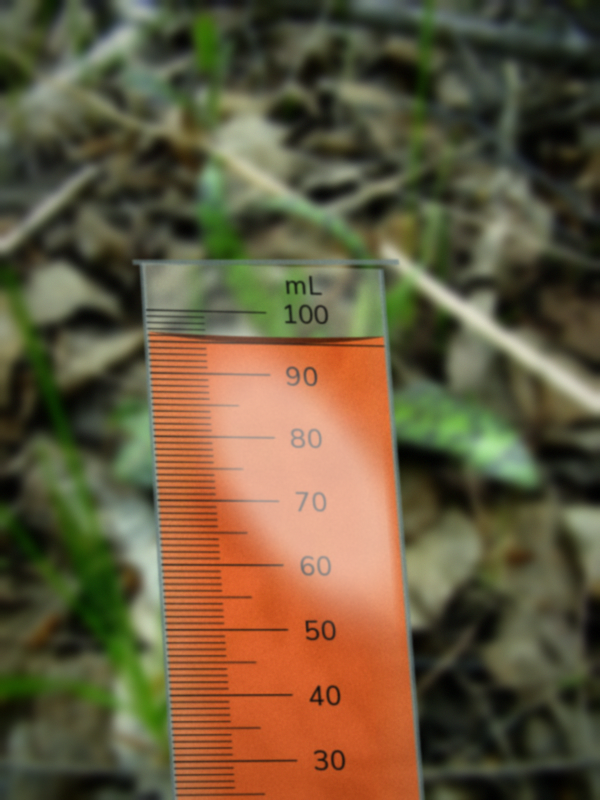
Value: value=95 unit=mL
